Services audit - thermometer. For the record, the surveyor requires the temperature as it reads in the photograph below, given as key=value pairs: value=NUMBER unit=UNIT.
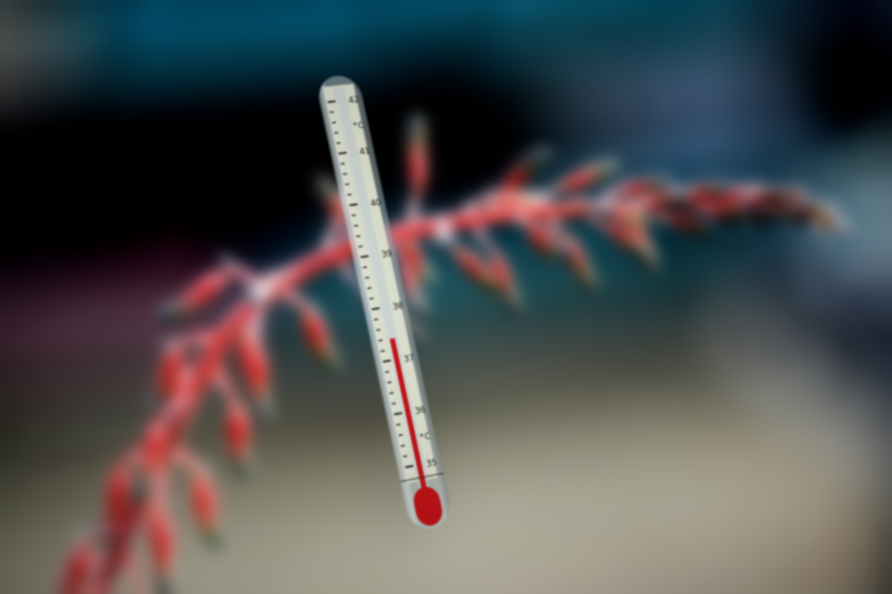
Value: value=37.4 unit=°C
